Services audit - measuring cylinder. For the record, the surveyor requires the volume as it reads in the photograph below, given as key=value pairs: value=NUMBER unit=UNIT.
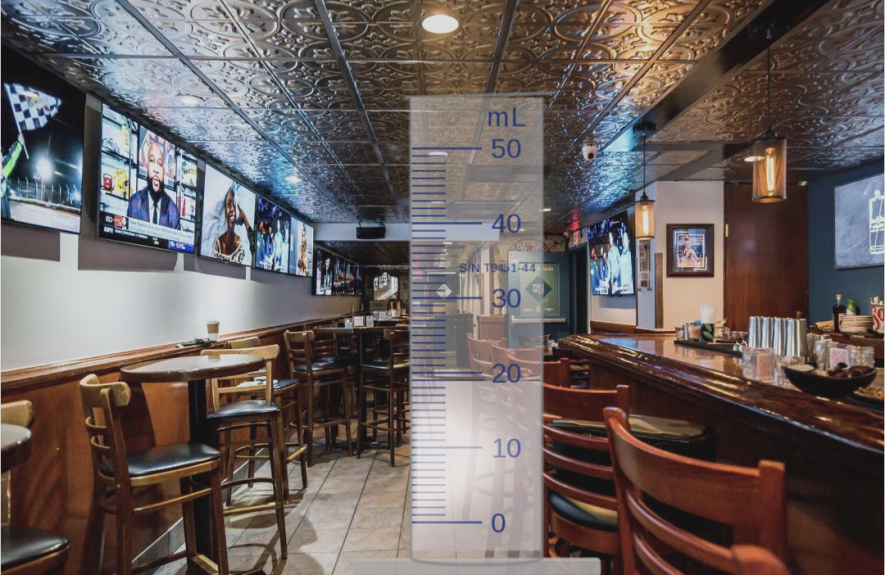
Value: value=19 unit=mL
